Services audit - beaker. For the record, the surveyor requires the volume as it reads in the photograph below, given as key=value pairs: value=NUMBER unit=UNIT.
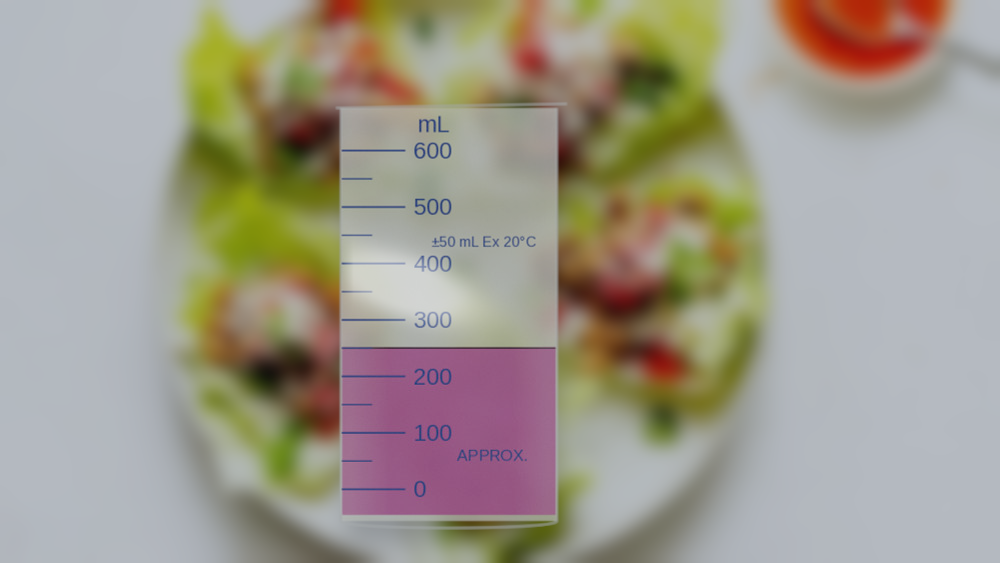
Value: value=250 unit=mL
